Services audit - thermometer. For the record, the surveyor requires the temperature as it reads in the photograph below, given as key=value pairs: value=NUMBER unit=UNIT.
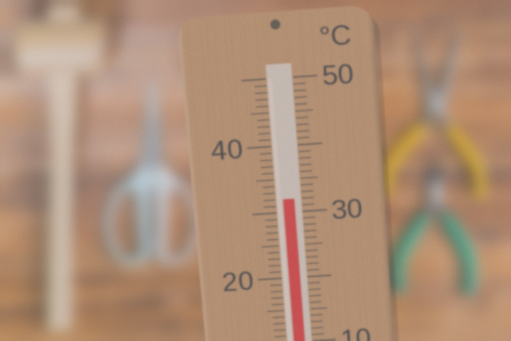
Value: value=32 unit=°C
